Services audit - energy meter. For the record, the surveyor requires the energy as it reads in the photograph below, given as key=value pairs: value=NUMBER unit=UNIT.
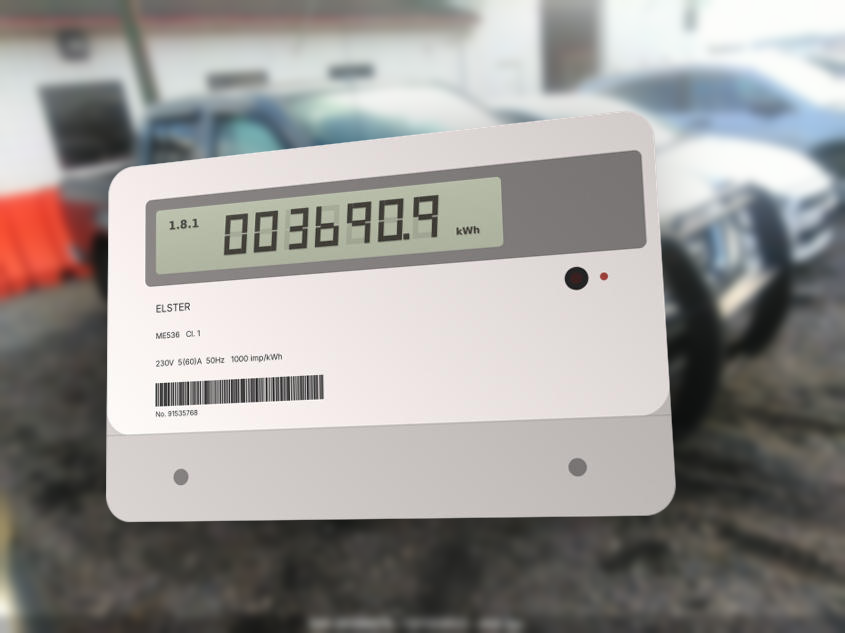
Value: value=3690.9 unit=kWh
